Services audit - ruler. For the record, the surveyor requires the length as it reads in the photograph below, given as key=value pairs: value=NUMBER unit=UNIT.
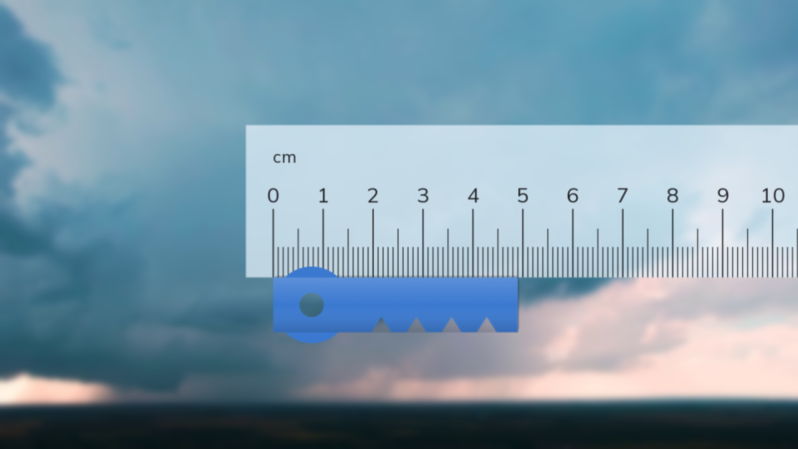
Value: value=4.9 unit=cm
